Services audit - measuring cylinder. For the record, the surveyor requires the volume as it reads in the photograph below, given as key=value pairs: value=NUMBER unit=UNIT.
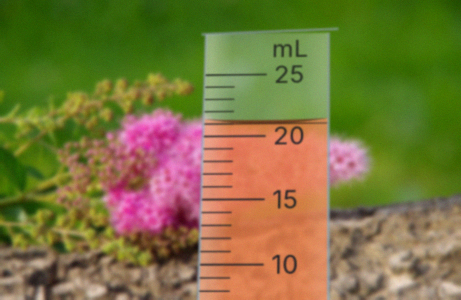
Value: value=21 unit=mL
